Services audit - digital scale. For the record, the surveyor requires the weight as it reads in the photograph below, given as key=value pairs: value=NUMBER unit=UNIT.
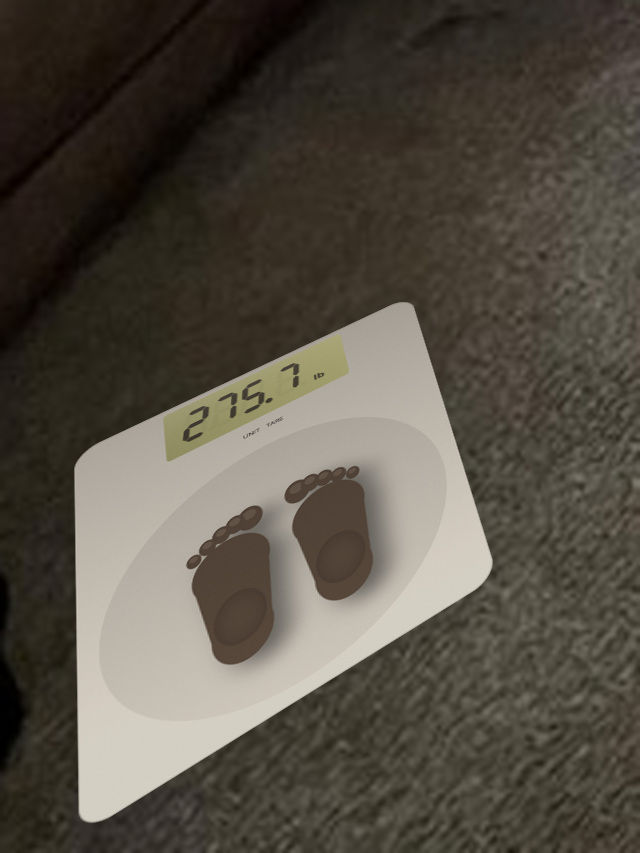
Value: value=275.7 unit=lb
